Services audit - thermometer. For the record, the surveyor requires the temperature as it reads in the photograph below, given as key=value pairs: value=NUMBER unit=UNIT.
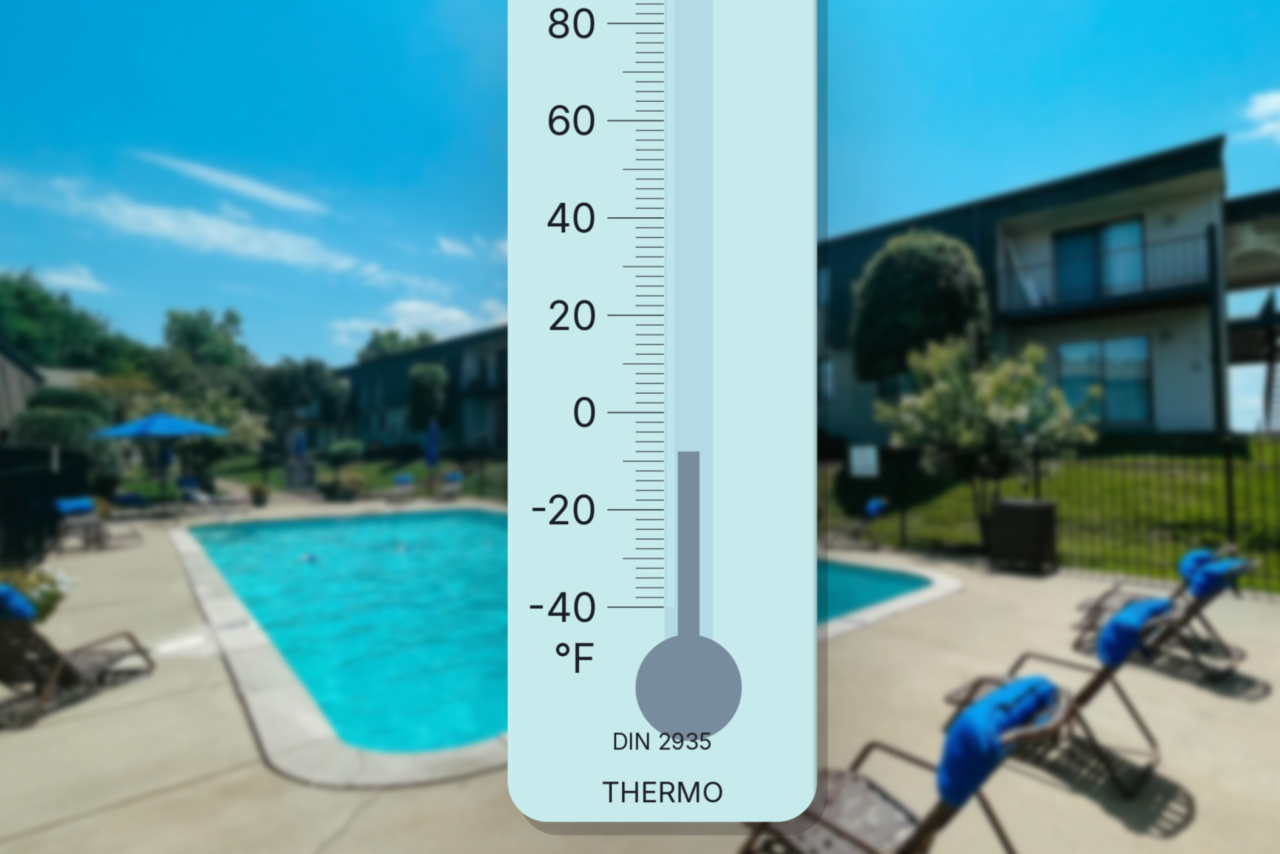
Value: value=-8 unit=°F
